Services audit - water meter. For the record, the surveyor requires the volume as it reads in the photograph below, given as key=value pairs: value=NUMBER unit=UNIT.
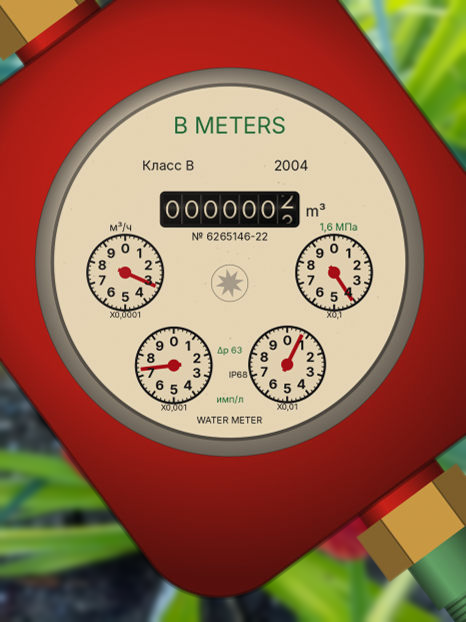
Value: value=2.4073 unit=m³
